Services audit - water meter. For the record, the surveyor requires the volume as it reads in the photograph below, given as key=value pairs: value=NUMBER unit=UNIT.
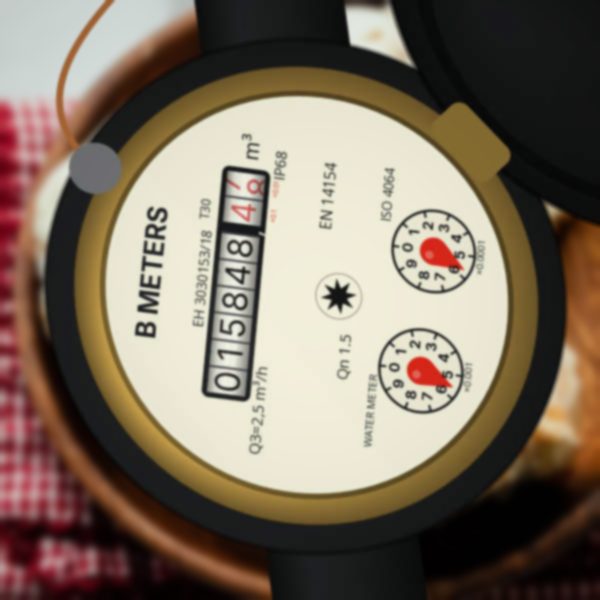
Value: value=15848.4755 unit=m³
